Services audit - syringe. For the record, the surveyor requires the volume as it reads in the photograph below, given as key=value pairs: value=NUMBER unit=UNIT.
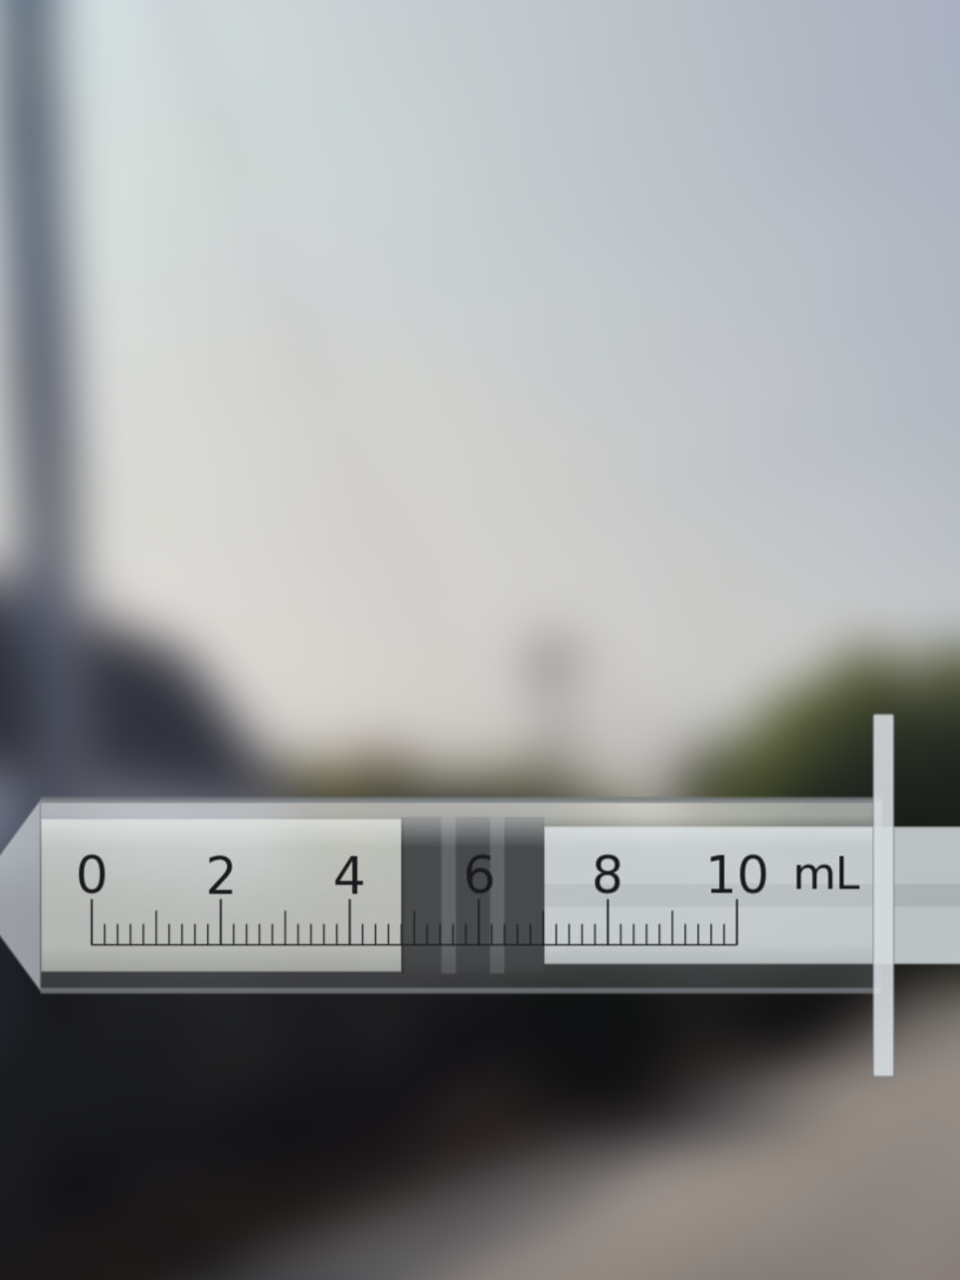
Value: value=4.8 unit=mL
